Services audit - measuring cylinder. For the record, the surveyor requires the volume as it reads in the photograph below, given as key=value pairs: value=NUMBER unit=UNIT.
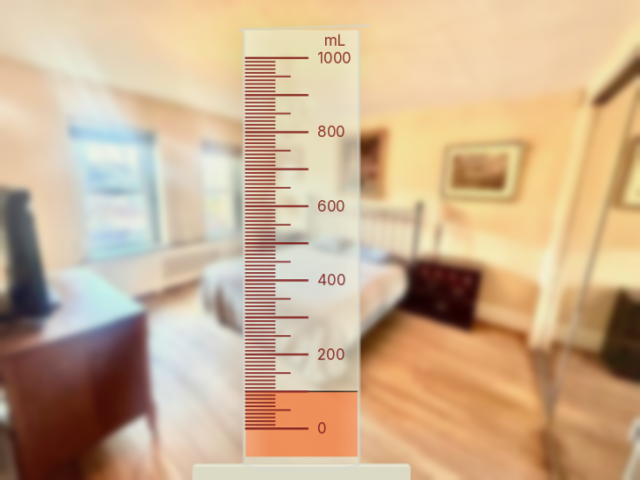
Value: value=100 unit=mL
